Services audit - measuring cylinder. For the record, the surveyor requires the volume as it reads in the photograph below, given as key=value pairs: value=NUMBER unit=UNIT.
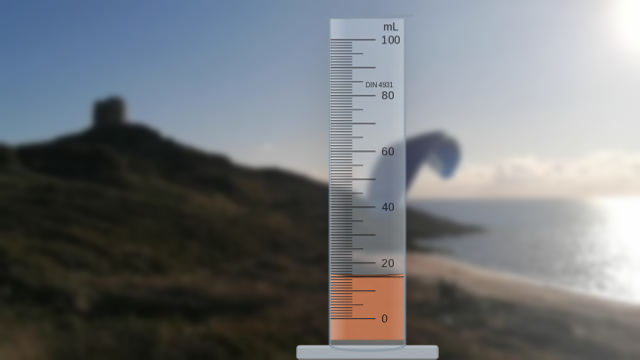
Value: value=15 unit=mL
